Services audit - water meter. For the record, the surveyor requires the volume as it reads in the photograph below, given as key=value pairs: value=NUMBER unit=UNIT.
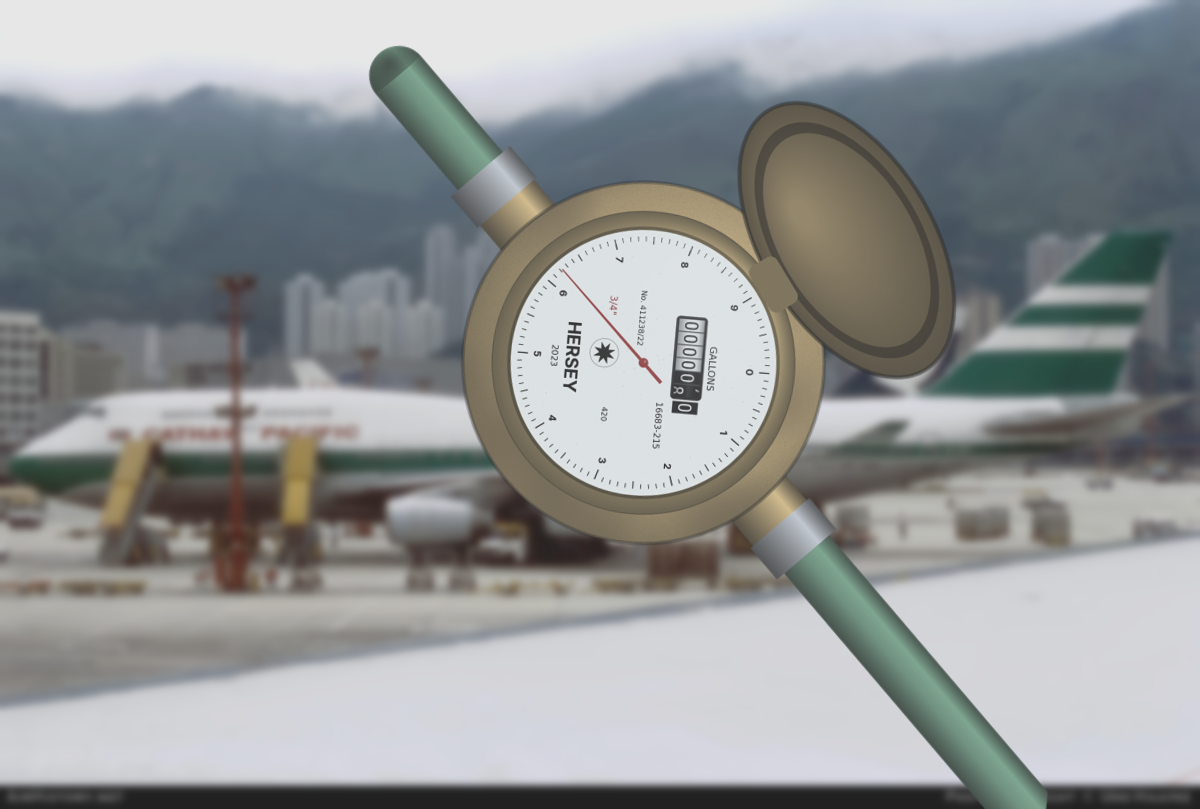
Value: value=76.2 unit=gal
